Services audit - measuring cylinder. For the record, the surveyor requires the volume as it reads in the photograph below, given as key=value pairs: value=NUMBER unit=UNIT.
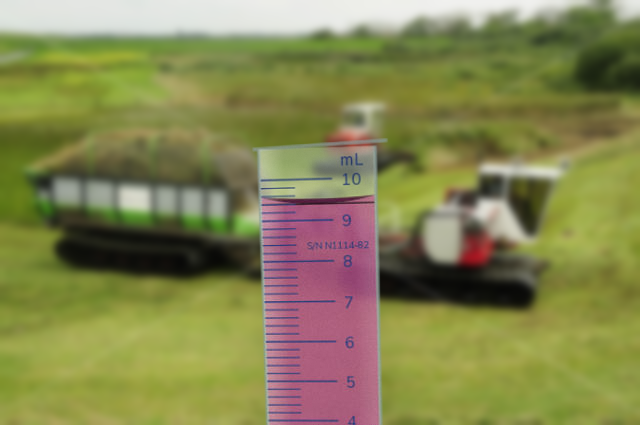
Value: value=9.4 unit=mL
